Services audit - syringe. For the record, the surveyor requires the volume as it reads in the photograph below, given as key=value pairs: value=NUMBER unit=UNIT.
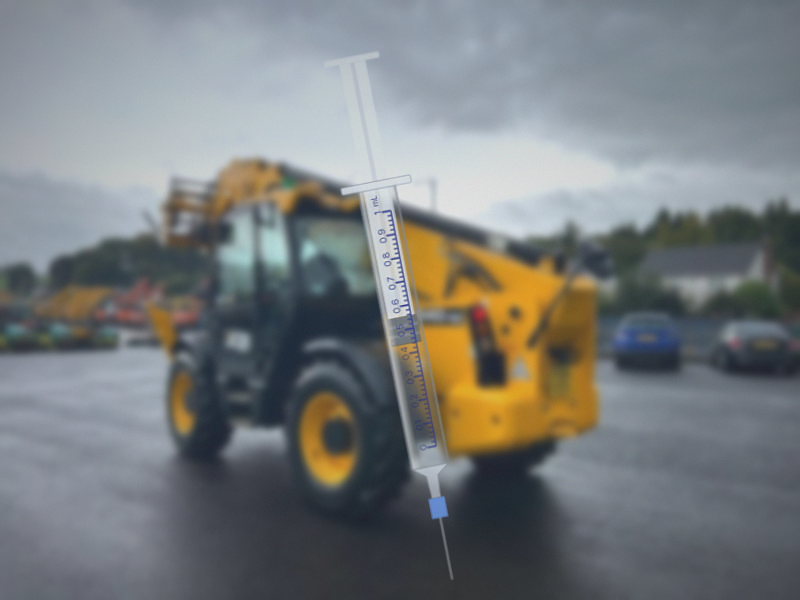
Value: value=0.44 unit=mL
